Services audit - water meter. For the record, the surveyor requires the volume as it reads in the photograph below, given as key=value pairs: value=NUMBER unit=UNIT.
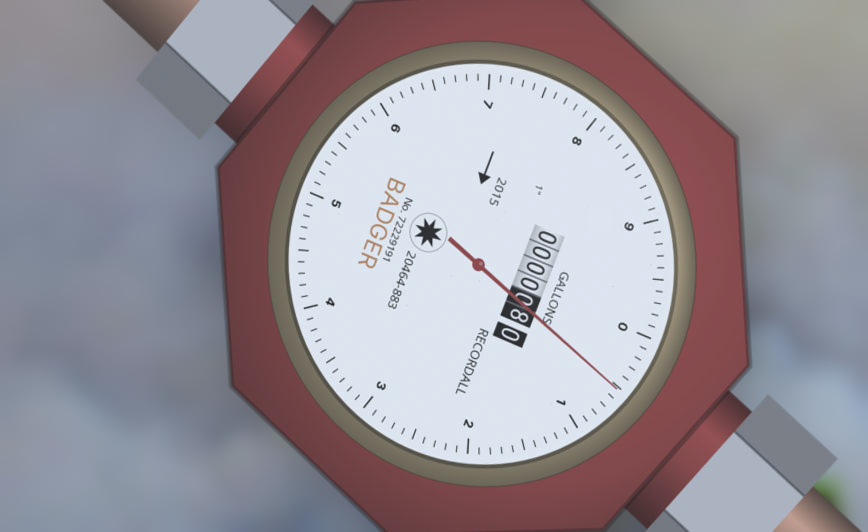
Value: value=80.5 unit=gal
